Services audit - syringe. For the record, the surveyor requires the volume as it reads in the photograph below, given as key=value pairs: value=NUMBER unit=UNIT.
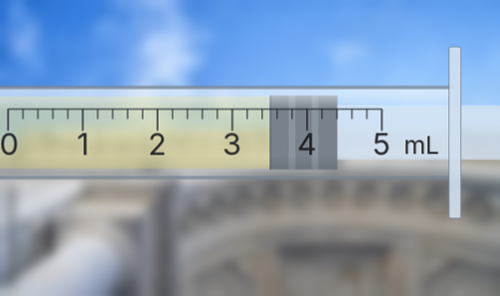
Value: value=3.5 unit=mL
